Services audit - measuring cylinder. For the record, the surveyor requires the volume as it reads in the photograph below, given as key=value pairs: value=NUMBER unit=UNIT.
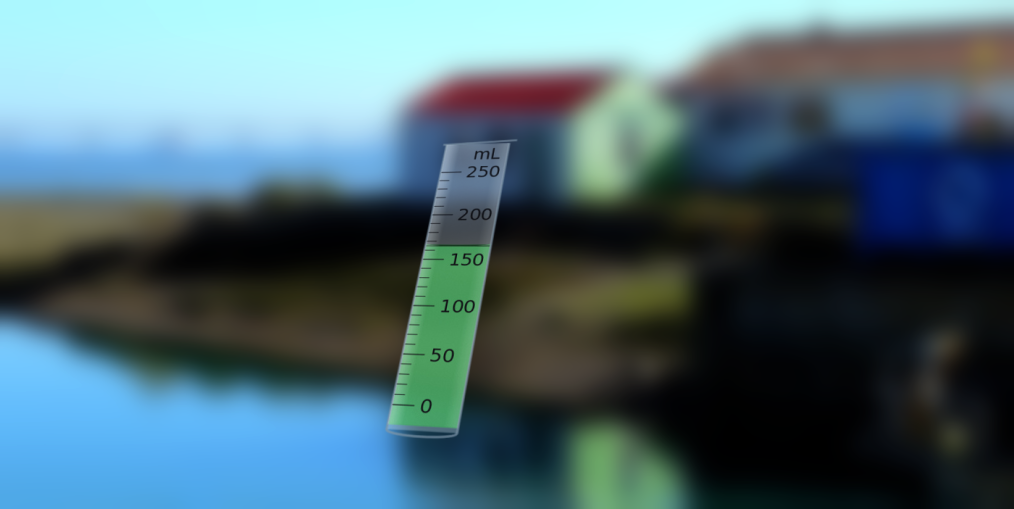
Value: value=165 unit=mL
